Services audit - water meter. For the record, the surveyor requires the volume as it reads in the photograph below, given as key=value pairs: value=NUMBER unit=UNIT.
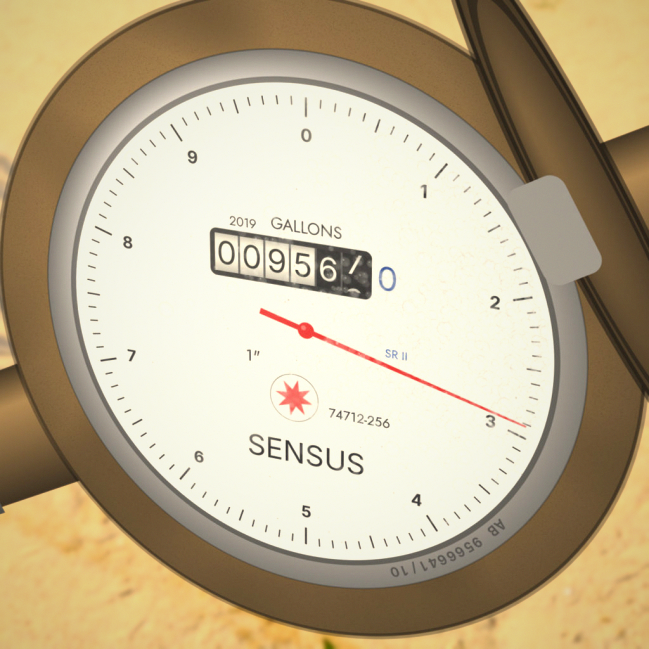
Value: value=95672.9 unit=gal
